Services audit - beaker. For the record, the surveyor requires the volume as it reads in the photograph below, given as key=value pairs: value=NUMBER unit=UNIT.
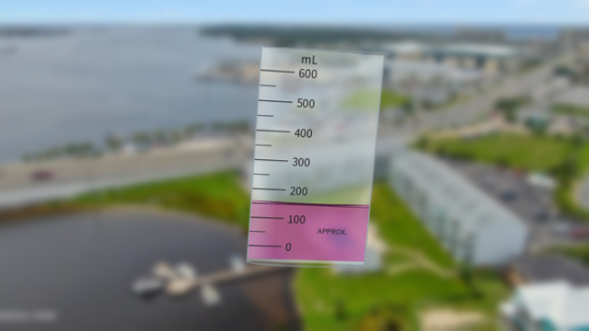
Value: value=150 unit=mL
